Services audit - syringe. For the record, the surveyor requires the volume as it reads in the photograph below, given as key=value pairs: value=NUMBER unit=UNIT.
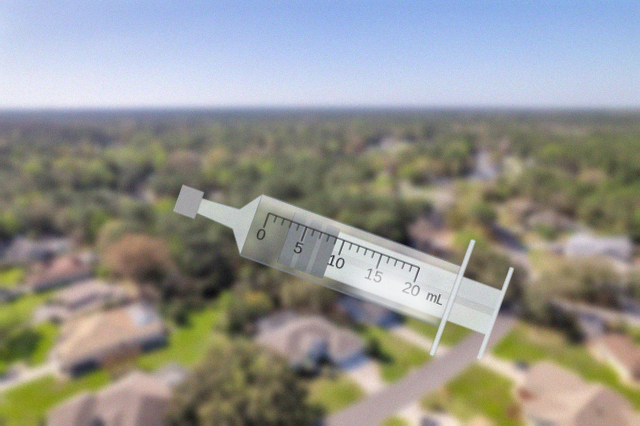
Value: value=3 unit=mL
